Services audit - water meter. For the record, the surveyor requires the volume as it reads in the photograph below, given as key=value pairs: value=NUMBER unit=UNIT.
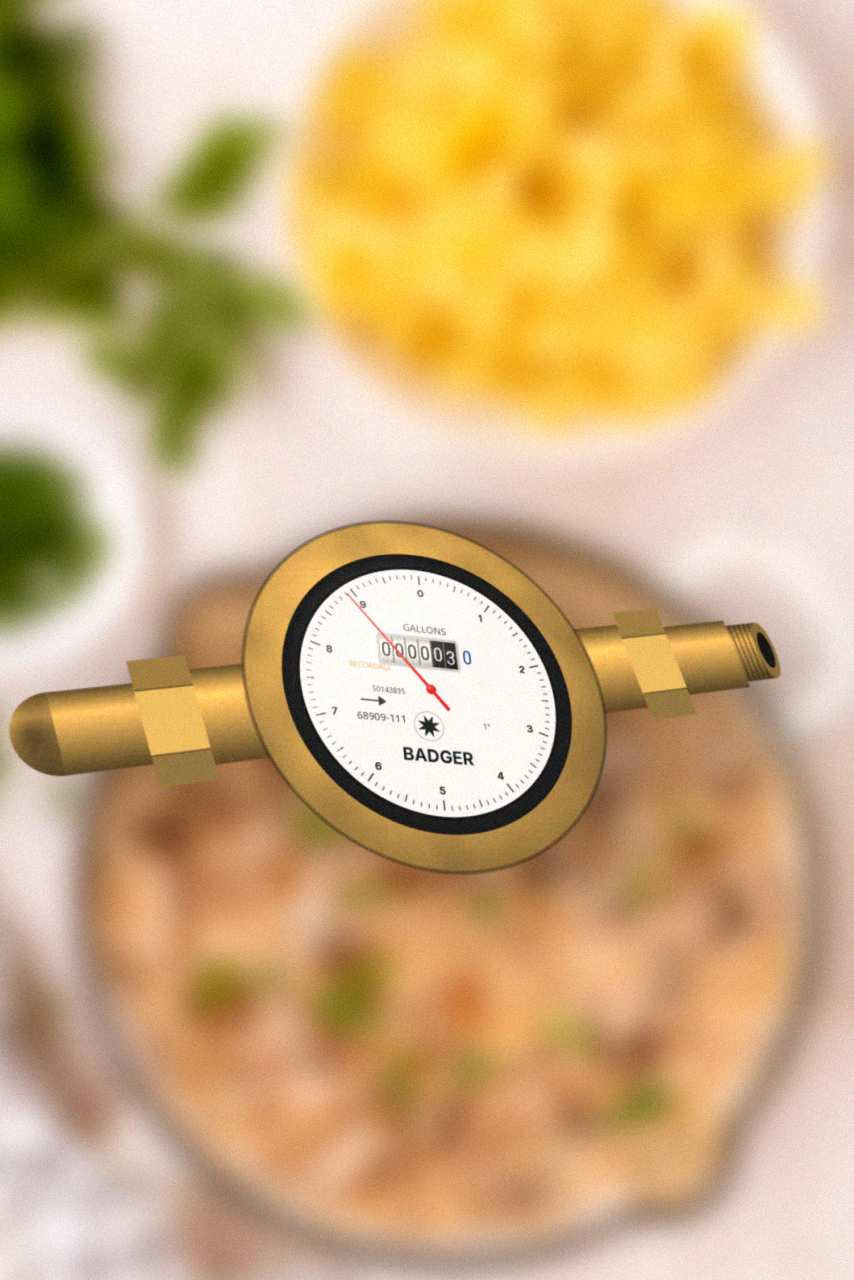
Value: value=28.9 unit=gal
